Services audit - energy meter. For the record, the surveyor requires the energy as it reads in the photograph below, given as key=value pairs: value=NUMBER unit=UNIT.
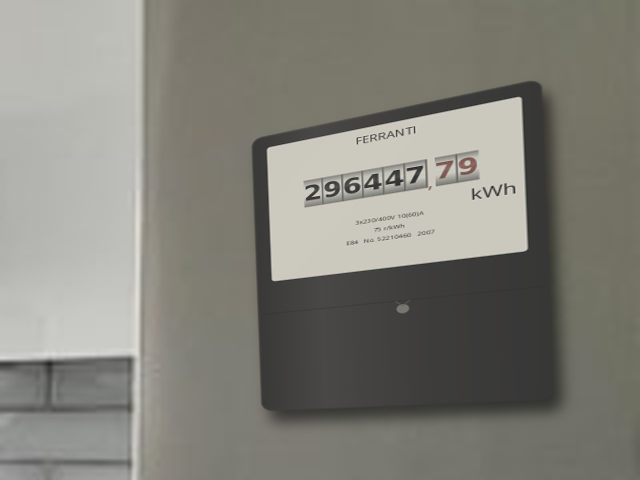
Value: value=296447.79 unit=kWh
